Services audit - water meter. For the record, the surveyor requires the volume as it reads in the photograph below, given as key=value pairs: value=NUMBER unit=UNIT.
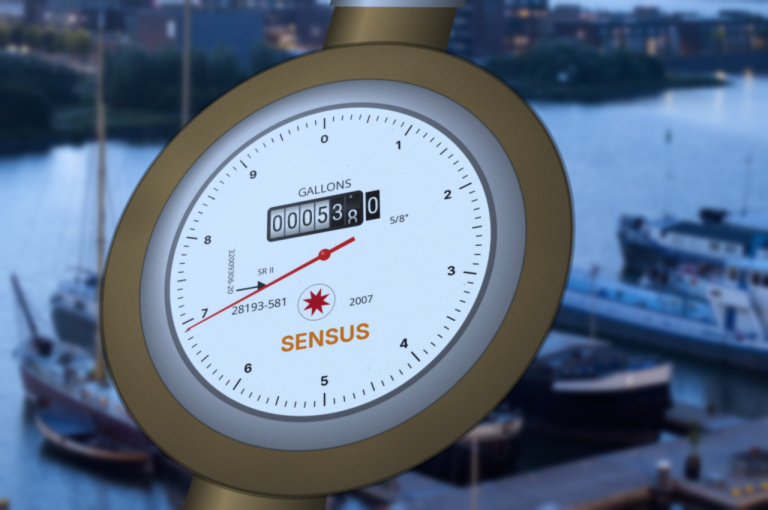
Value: value=5376.9 unit=gal
